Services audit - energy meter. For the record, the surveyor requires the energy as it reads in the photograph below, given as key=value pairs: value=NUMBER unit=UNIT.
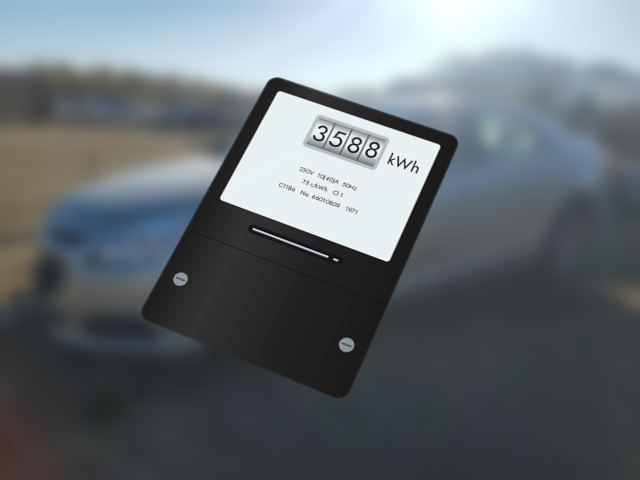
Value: value=3588 unit=kWh
